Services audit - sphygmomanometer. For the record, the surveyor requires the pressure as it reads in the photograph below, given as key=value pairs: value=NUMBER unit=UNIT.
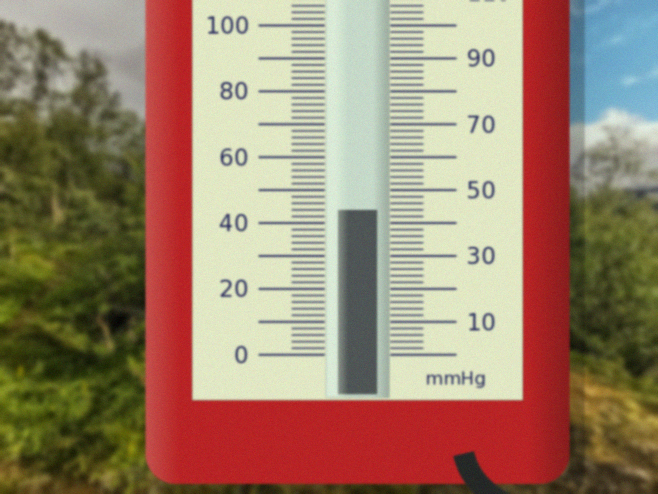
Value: value=44 unit=mmHg
